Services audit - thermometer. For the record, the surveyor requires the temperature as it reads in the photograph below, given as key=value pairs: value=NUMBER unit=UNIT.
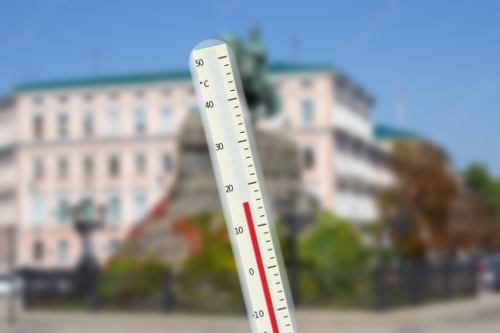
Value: value=16 unit=°C
